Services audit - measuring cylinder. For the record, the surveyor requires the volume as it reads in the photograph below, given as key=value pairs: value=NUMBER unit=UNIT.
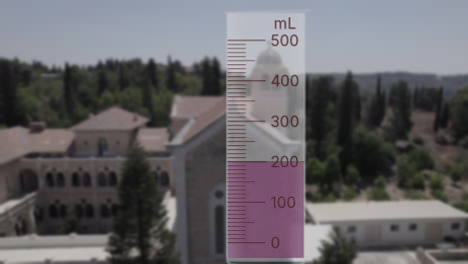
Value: value=200 unit=mL
